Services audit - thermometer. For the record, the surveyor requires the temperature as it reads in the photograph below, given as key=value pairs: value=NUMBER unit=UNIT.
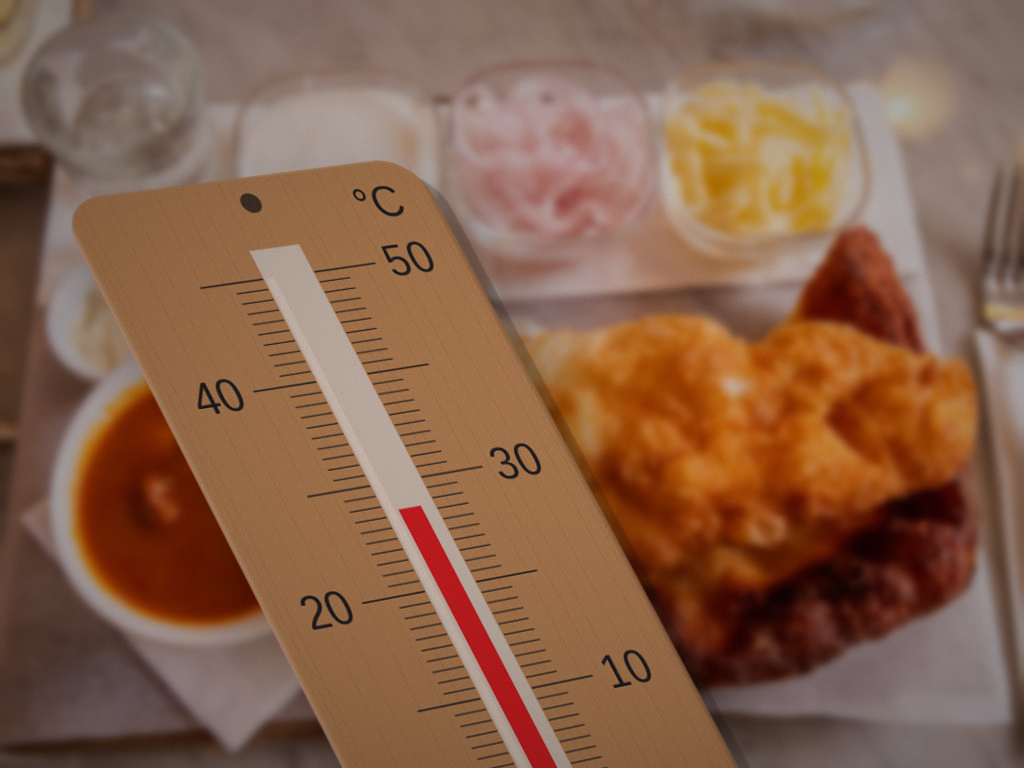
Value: value=27.5 unit=°C
